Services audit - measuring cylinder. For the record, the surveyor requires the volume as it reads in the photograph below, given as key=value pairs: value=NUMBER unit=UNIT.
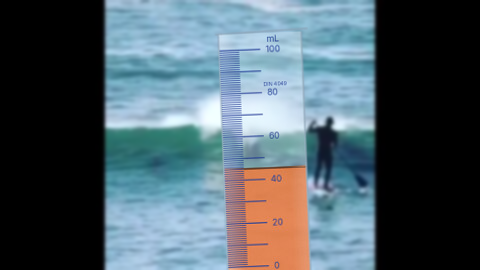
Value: value=45 unit=mL
